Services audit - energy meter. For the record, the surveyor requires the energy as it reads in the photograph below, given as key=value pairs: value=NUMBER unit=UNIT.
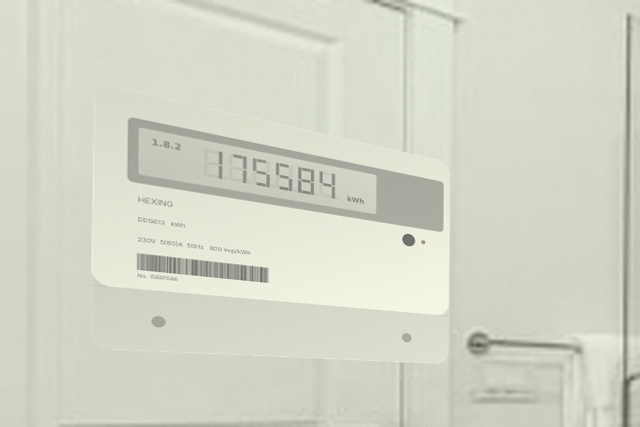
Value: value=175584 unit=kWh
